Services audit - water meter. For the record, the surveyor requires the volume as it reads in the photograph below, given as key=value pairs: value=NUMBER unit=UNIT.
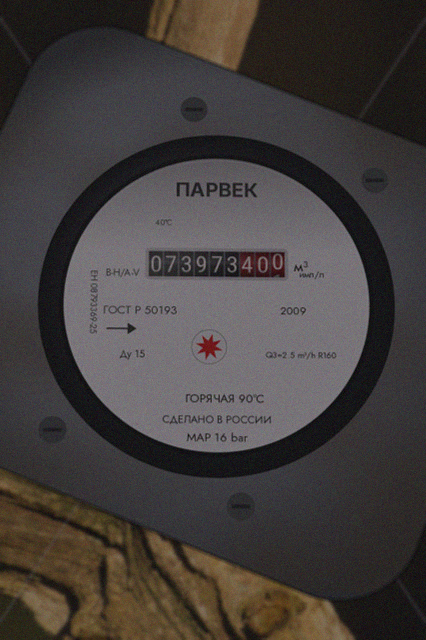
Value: value=73973.400 unit=m³
